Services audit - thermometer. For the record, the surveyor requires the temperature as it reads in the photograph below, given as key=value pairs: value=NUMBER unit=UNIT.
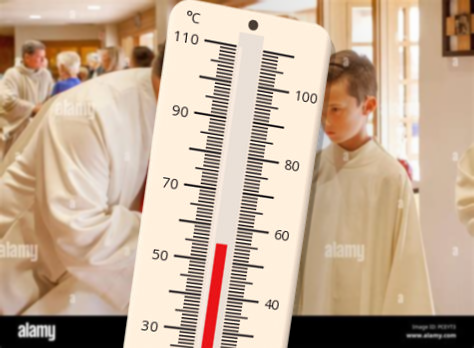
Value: value=55 unit=°C
